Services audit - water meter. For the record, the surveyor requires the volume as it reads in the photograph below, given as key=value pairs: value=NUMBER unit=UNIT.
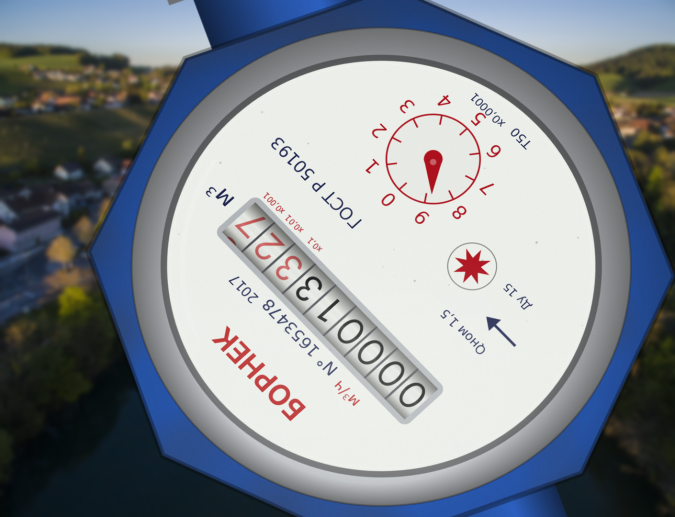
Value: value=13.3268 unit=m³
